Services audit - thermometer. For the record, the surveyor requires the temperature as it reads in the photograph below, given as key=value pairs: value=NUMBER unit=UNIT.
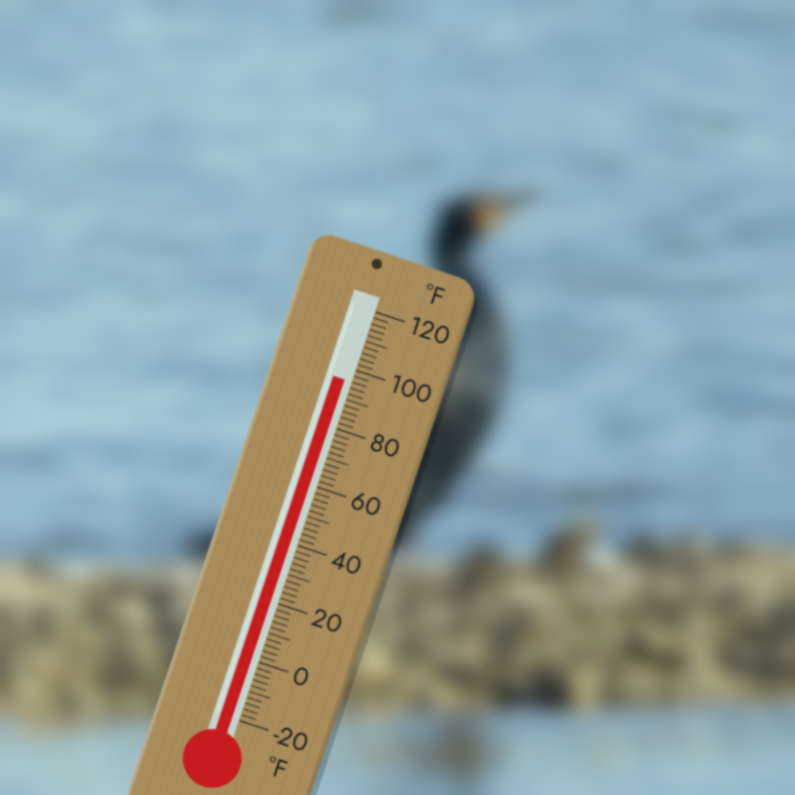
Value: value=96 unit=°F
